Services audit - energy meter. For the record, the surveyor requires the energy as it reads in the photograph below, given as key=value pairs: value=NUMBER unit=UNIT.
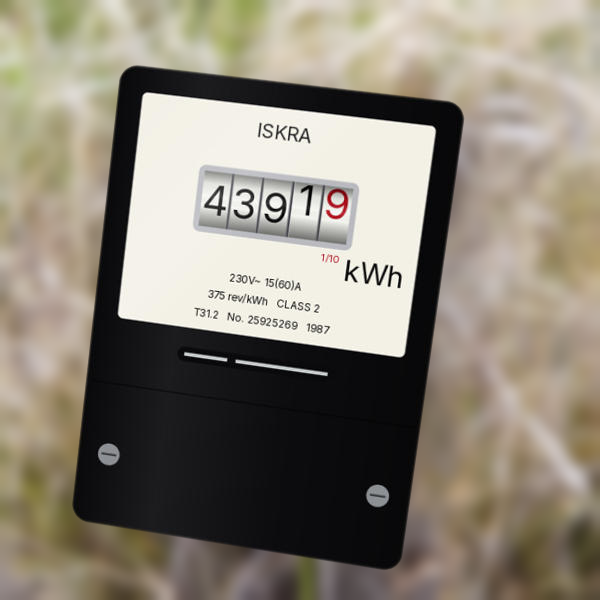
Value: value=4391.9 unit=kWh
